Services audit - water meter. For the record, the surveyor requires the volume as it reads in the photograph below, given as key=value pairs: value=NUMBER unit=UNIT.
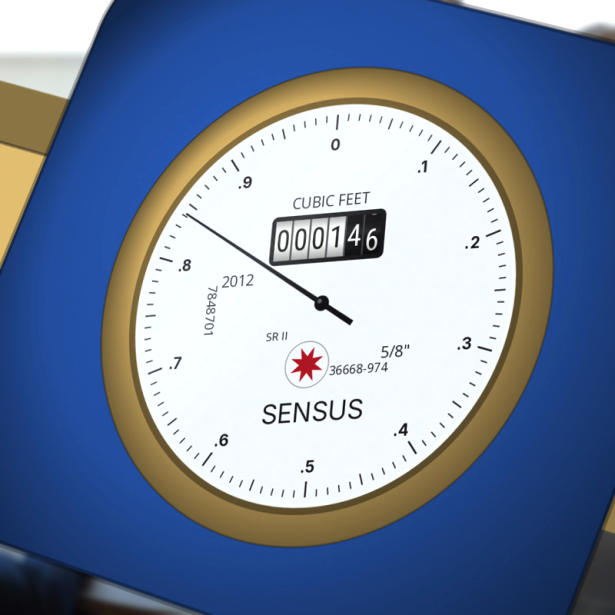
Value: value=145.84 unit=ft³
